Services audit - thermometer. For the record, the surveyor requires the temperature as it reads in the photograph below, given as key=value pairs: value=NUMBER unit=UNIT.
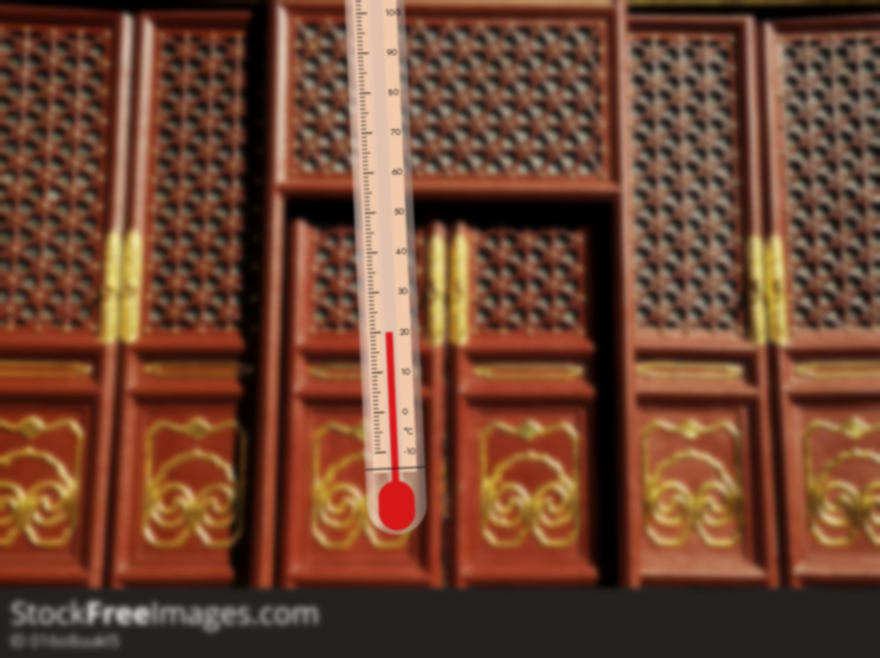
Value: value=20 unit=°C
